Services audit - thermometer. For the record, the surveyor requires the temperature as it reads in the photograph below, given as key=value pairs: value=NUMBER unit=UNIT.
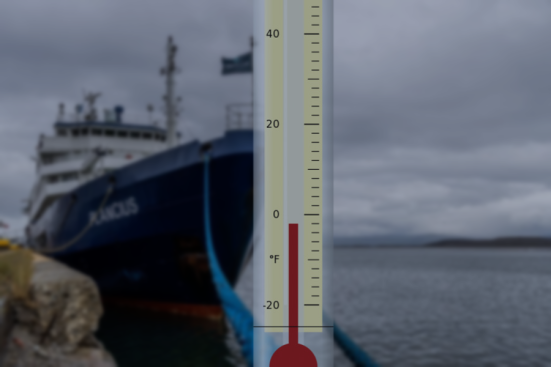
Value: value=-2 unit=°F
